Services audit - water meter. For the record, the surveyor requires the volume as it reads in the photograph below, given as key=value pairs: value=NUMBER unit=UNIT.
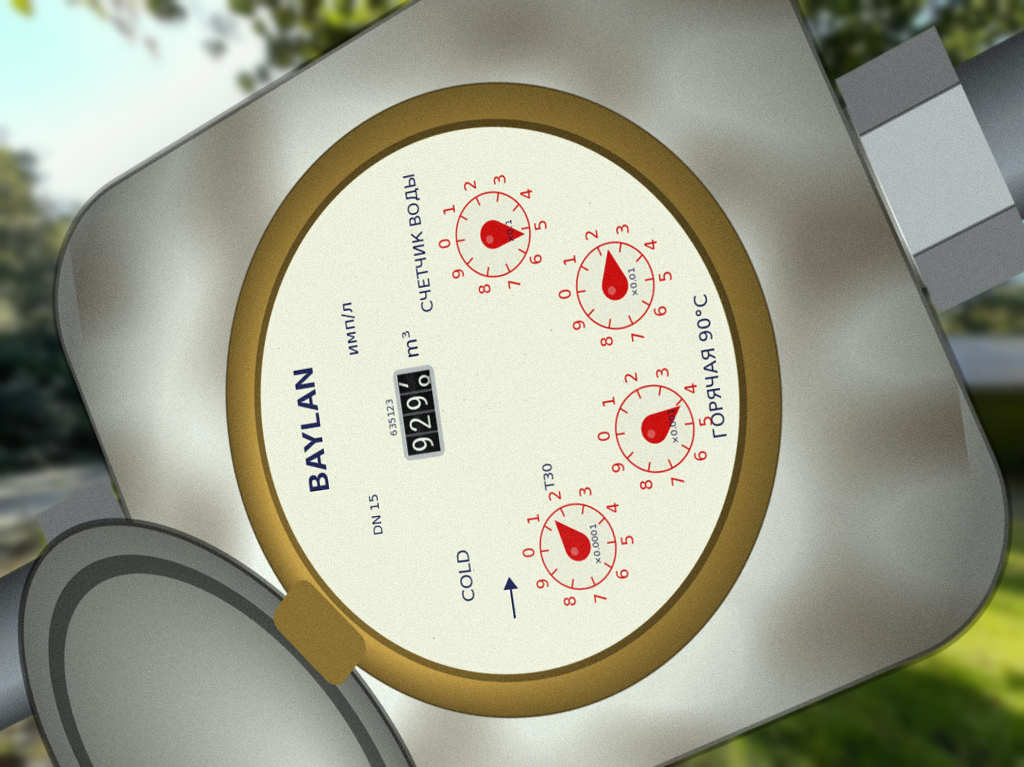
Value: value=9297.5241 unit=m³
